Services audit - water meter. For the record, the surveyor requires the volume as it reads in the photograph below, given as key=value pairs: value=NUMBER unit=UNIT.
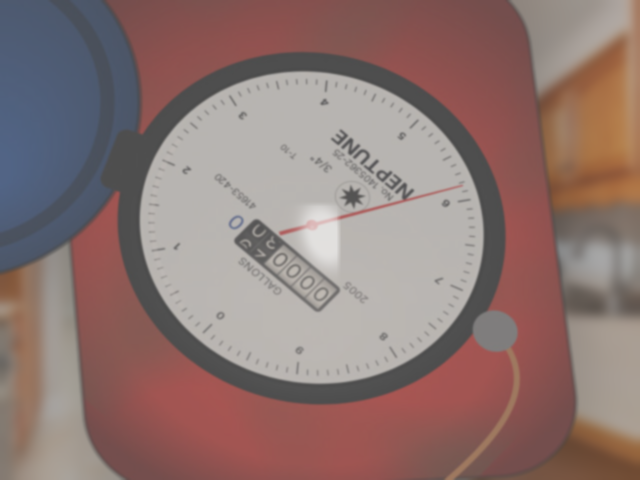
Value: value=295.8 unit=gal
